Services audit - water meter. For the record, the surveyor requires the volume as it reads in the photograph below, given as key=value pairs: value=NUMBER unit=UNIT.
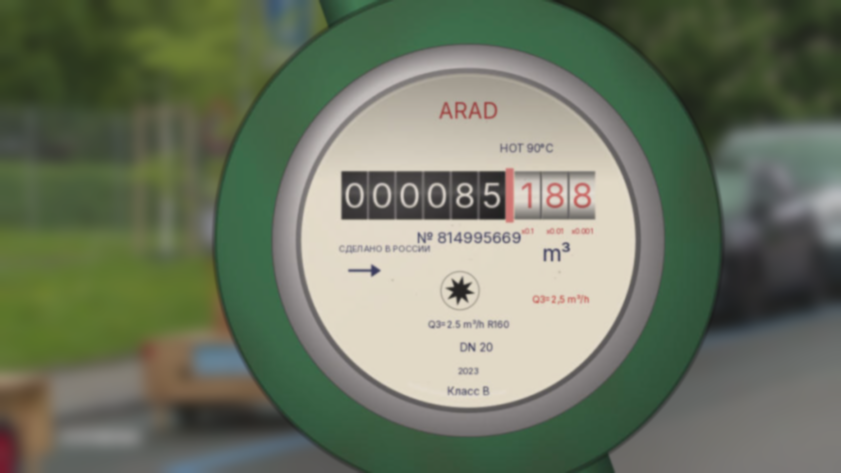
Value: value=85.188 unit=m³
